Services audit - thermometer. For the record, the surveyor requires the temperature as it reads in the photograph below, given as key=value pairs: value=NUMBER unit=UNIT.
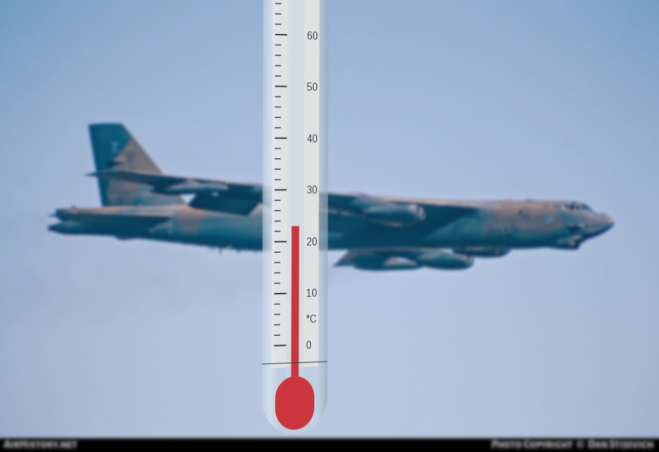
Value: value=23 unit=°C
